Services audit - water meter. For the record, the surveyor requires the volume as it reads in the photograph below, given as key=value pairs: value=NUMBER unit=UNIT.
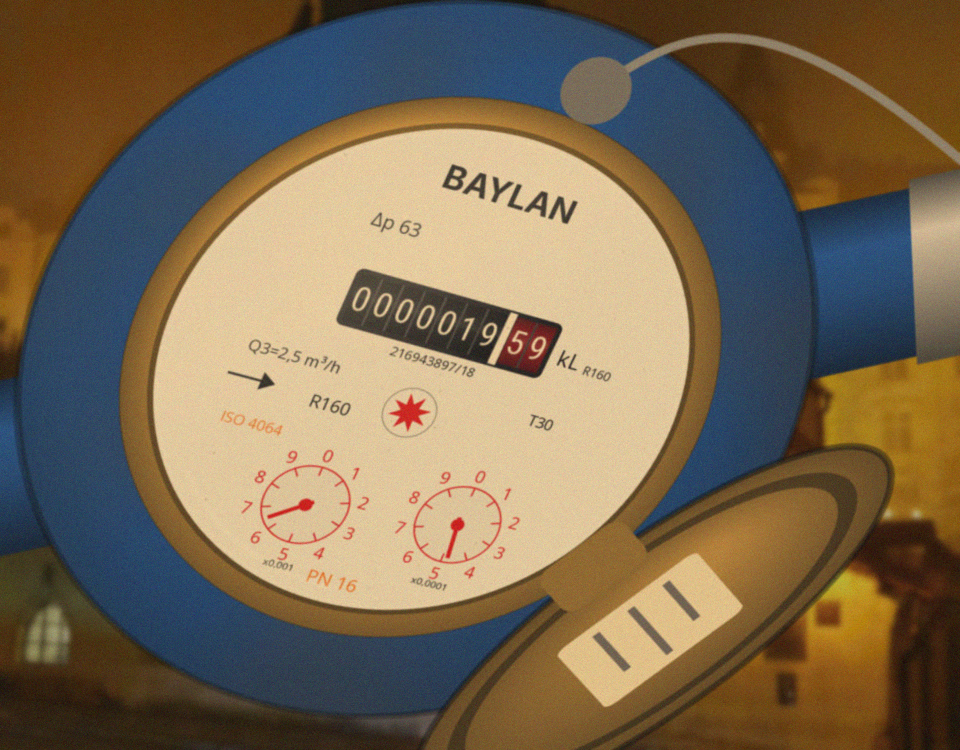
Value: value=19.5964 unit=kL
